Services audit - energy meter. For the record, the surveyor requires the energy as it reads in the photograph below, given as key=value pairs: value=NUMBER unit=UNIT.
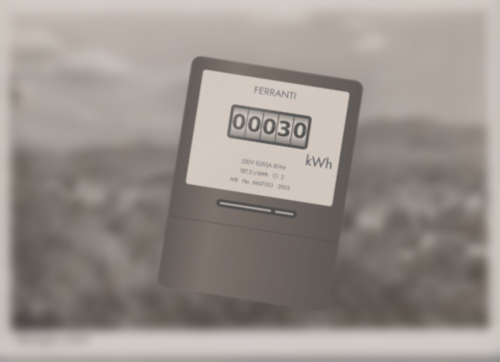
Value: value=30 unit=kWh
